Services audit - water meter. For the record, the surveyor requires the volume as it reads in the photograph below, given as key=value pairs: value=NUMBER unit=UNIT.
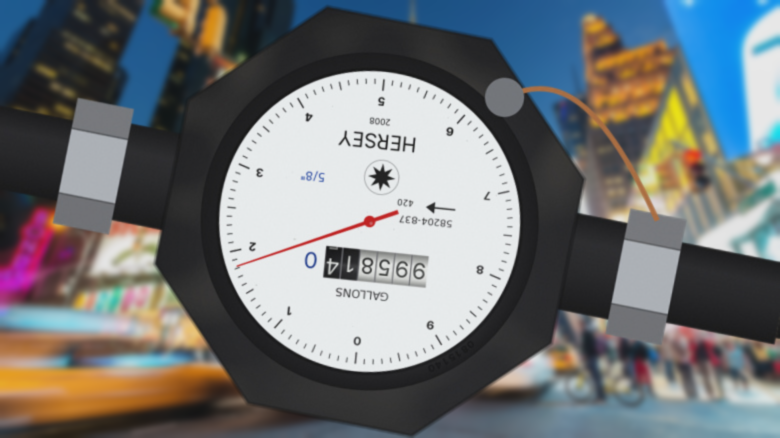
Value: value=9958141.8 unit=gal
